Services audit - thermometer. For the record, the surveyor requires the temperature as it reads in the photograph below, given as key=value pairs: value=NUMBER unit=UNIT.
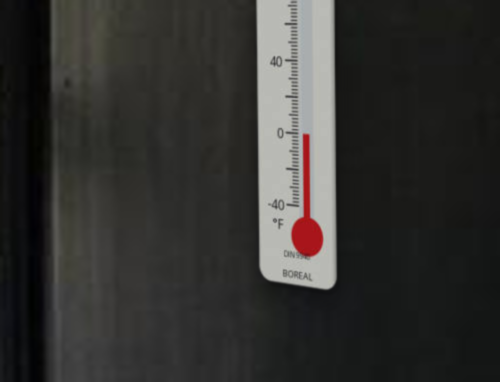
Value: value=0 unit=°F
